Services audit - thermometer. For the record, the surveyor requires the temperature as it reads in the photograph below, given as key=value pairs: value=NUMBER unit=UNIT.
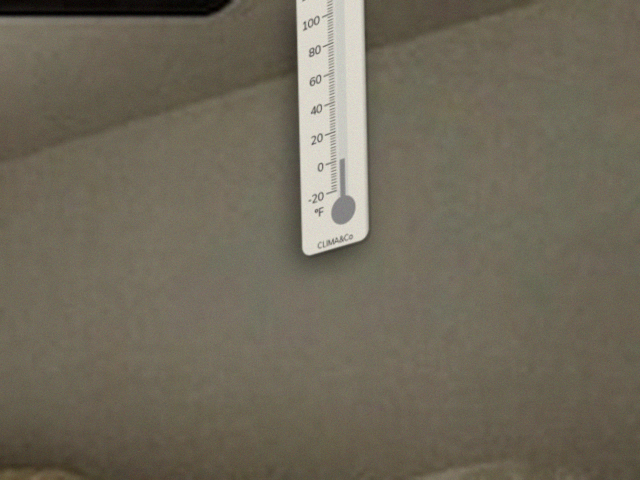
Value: value=0 unit=°F
